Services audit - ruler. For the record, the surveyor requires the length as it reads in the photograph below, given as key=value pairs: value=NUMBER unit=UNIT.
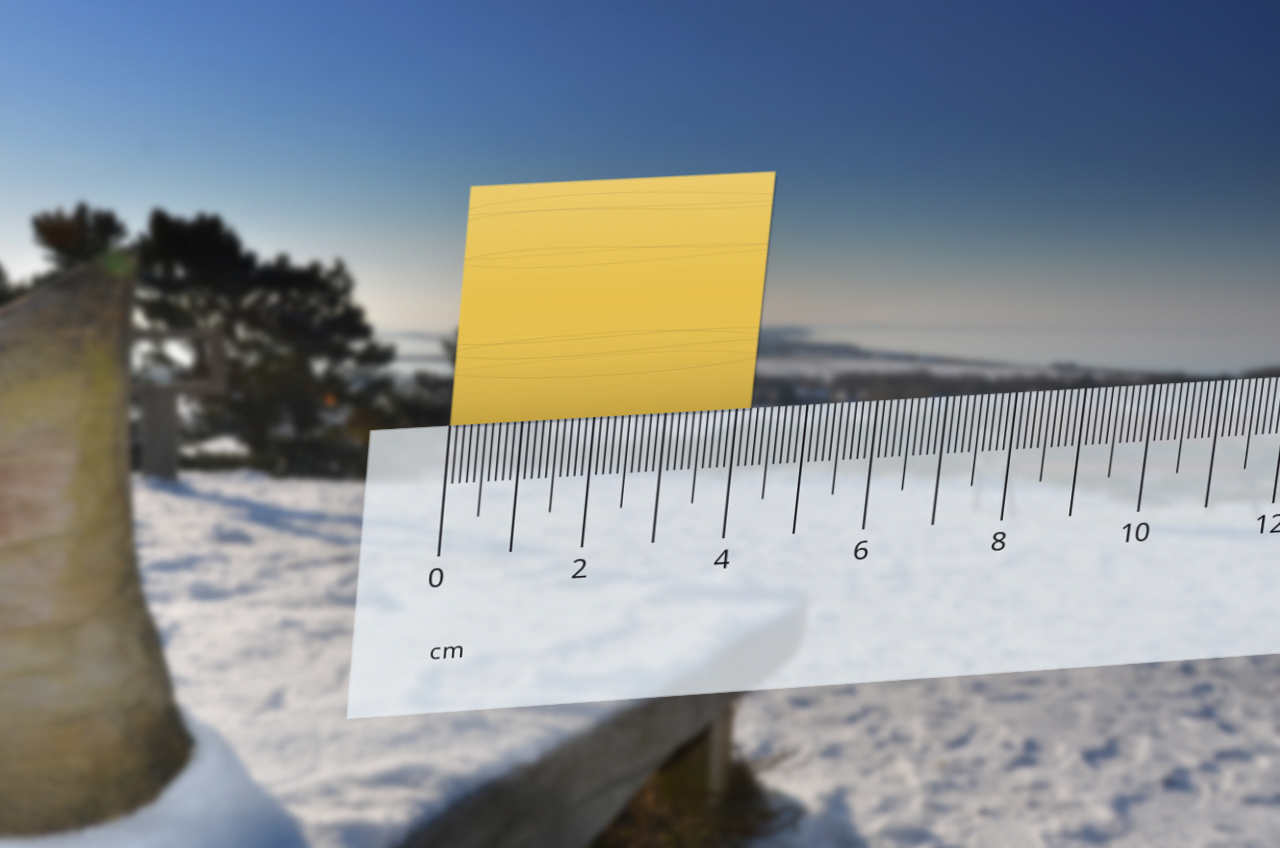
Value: value=4.2 unit=cm
